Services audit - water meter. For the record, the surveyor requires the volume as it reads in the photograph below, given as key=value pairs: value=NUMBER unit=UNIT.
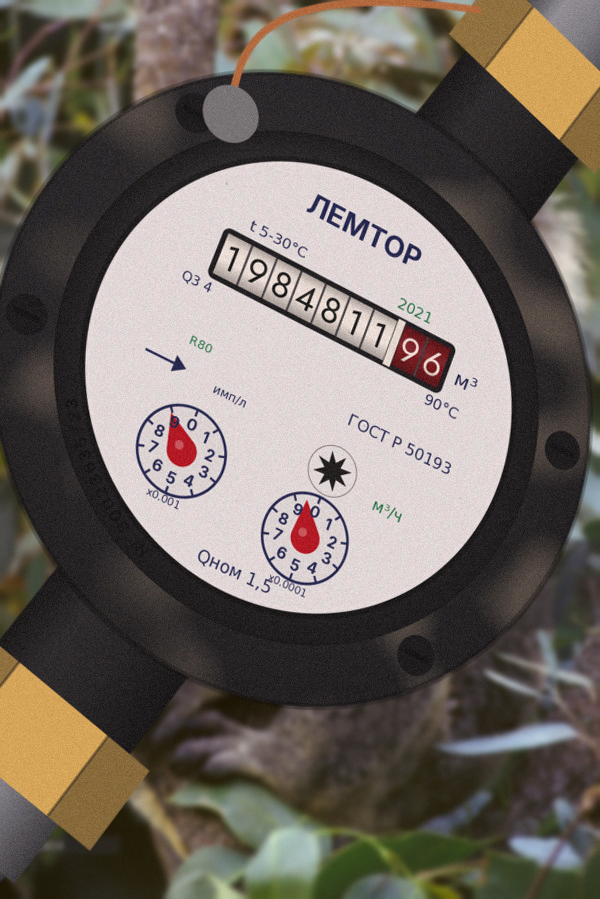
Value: value=1984811.9689 unit=m³
